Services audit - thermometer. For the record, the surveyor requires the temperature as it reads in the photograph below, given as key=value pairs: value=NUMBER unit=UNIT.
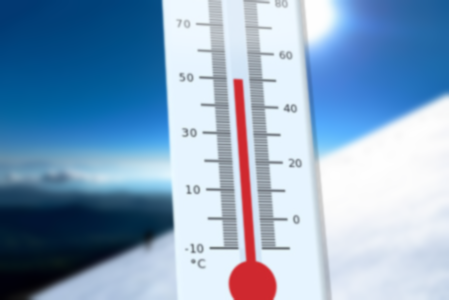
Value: value=50 unit=°C
